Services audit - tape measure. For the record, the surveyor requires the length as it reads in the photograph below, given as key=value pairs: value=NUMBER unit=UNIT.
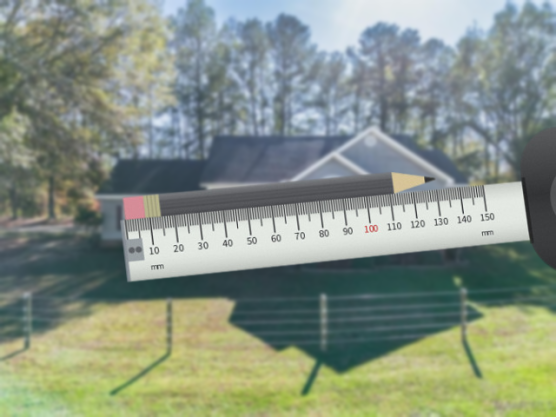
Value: value=130 unit=mm
